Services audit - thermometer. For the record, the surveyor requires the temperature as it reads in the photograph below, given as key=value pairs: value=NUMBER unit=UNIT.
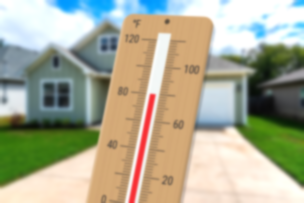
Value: value=80 unit=°F
